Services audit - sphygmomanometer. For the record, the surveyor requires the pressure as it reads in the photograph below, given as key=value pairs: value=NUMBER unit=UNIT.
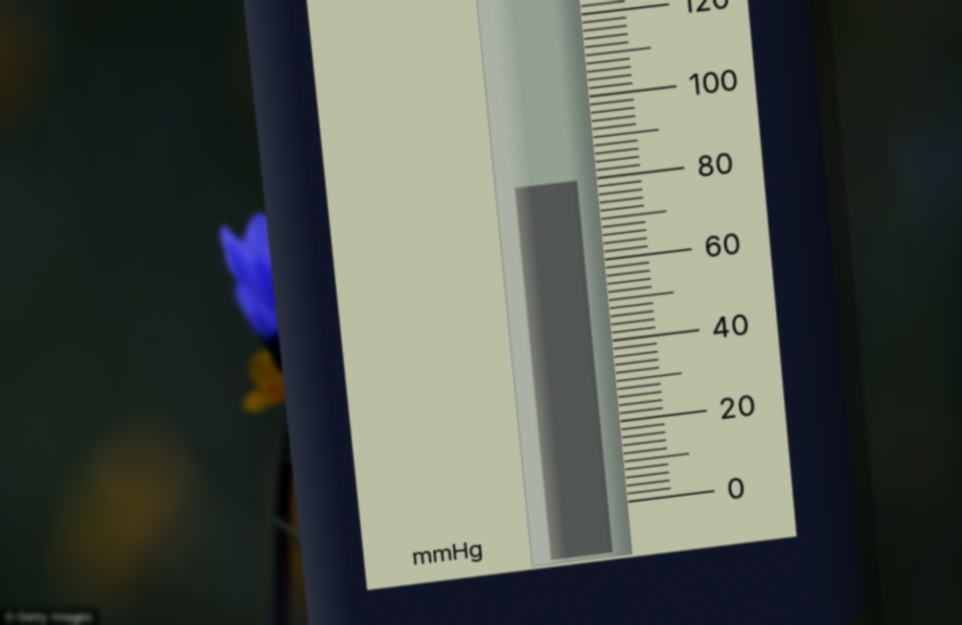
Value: value=80 unit=mmHg
